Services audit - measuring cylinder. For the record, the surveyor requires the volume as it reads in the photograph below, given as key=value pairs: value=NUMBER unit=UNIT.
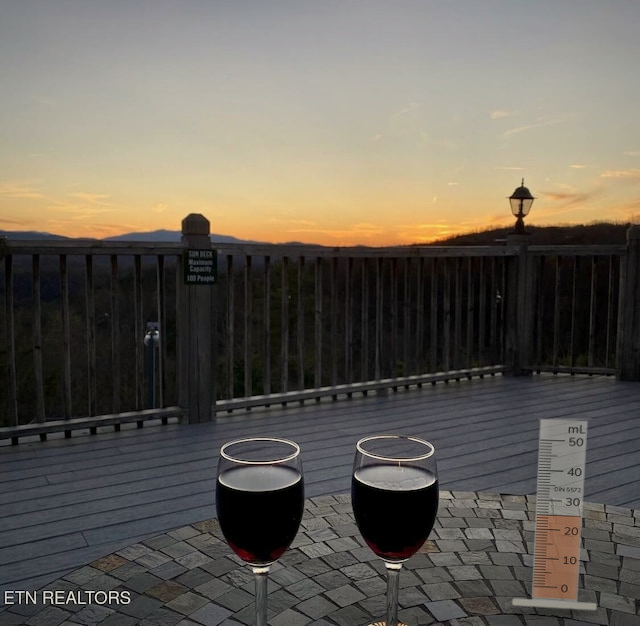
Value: value=25 unit=mL
